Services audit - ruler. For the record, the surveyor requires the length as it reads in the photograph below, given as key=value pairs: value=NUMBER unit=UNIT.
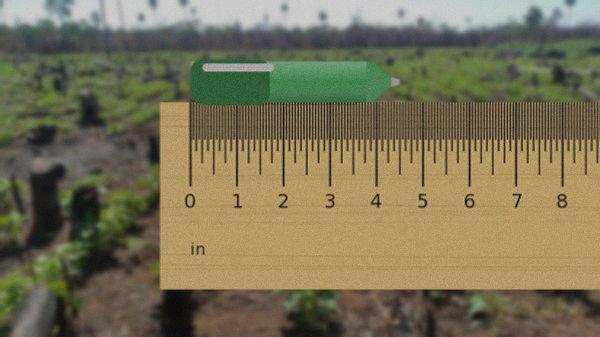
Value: value=4.5 unit=in
